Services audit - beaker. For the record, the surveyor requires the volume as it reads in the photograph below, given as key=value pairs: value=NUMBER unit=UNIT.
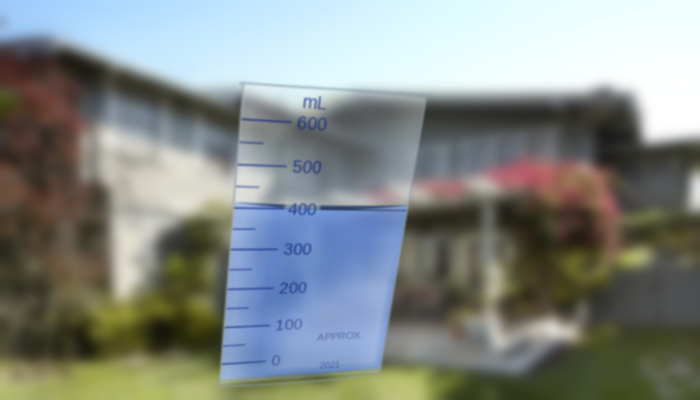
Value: value=400 unit=mL
